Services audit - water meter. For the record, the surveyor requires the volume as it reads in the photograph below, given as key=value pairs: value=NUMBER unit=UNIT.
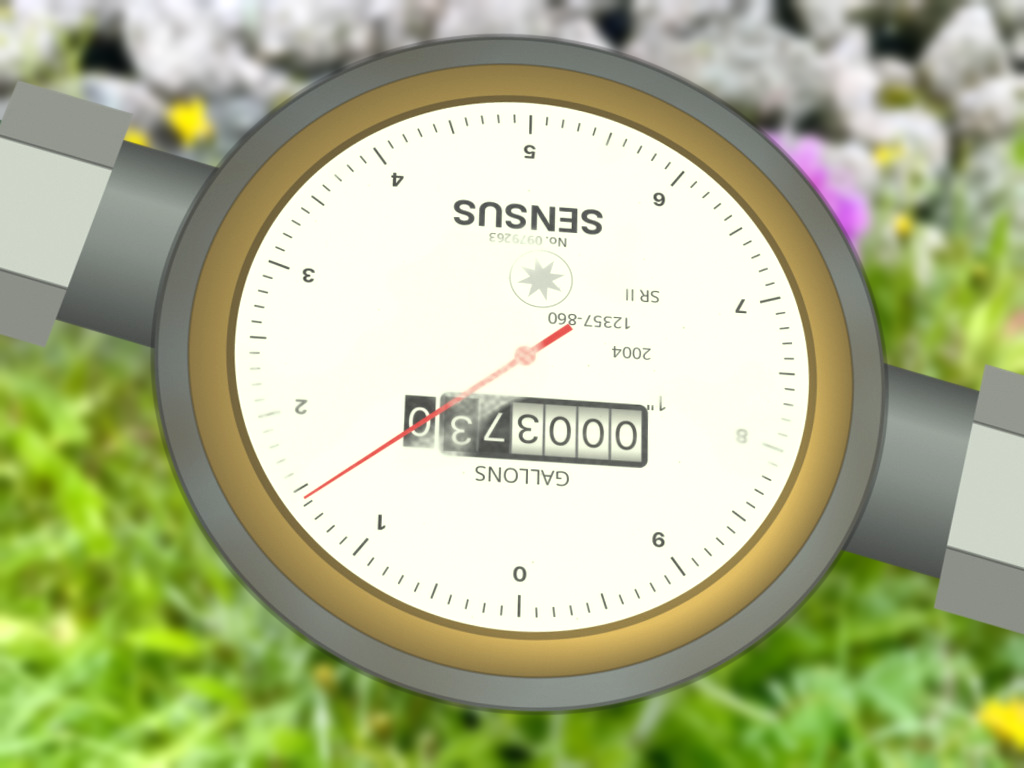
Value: value=3731.4 unit=gal
